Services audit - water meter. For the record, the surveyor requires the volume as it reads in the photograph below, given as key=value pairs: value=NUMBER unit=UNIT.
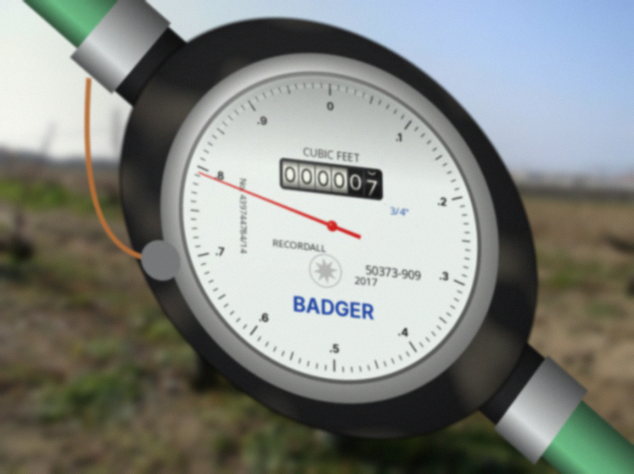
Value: value=6.79 unit=ft³
